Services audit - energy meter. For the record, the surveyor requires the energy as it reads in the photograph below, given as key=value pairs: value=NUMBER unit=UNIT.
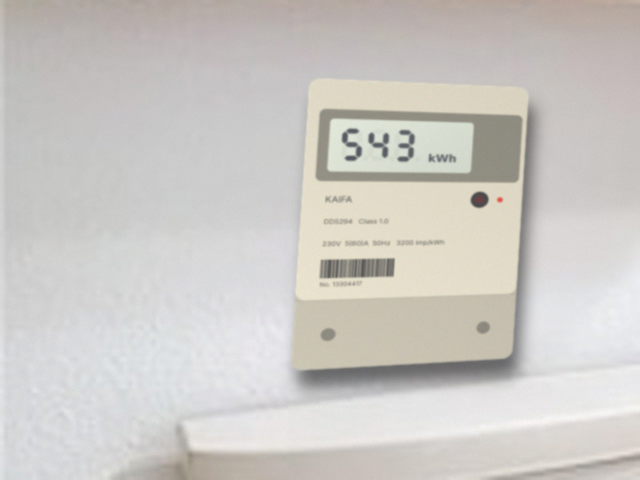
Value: value=543 unit=kWh
